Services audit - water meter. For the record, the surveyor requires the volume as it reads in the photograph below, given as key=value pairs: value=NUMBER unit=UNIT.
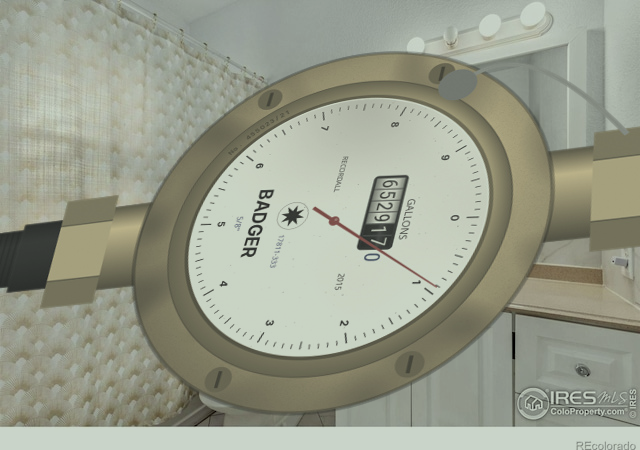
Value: value=6529170.9 unit=gal
